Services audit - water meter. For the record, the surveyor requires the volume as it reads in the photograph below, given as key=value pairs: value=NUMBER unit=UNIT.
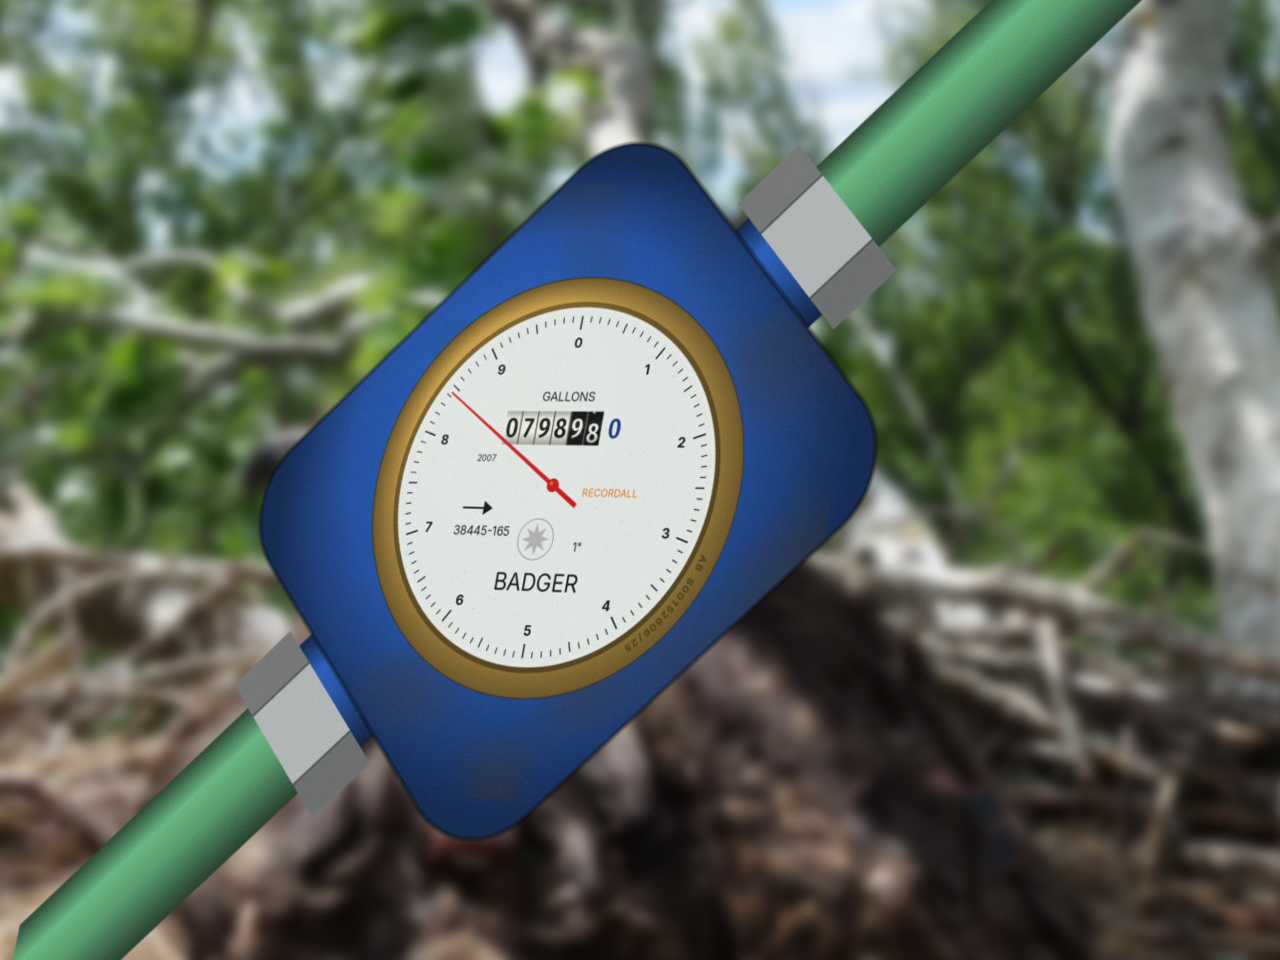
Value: value=798978.4 unit=gal
